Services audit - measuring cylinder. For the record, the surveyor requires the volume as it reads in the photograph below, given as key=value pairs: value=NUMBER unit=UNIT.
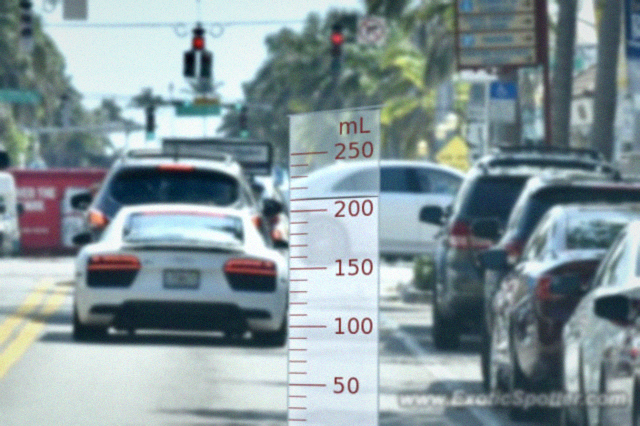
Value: value=210 unit=mL
